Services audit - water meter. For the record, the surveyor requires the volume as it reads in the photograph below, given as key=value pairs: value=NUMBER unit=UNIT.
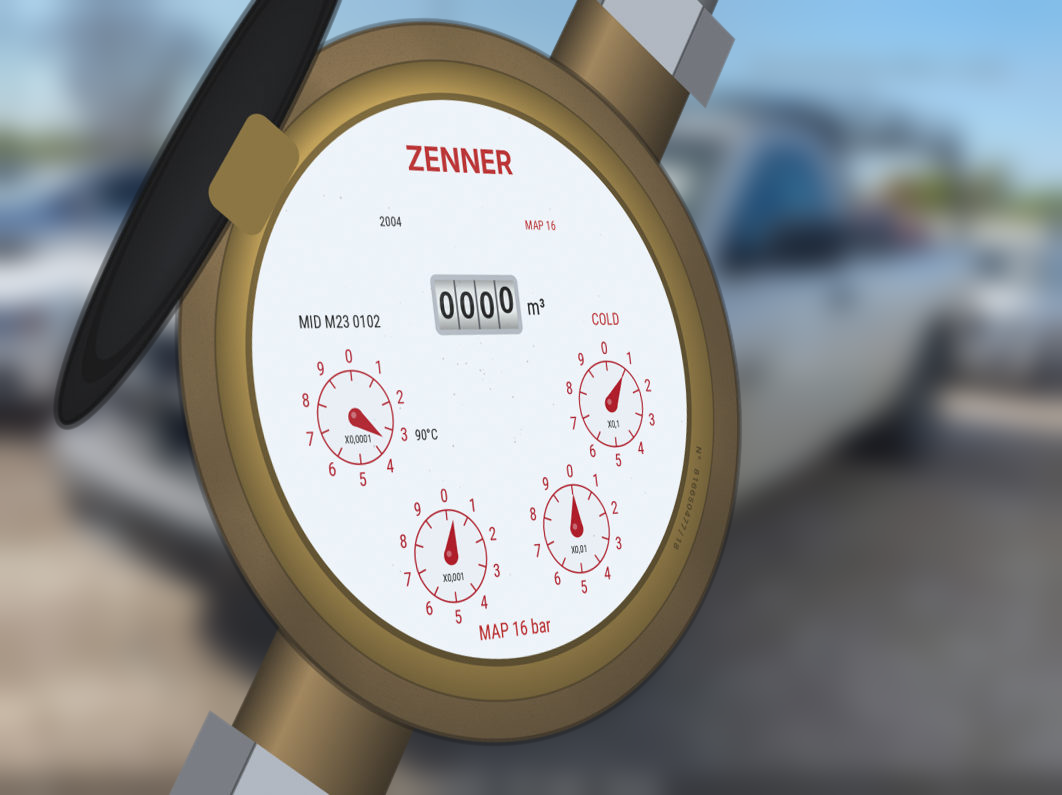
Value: value=0.1003 unit=m³
